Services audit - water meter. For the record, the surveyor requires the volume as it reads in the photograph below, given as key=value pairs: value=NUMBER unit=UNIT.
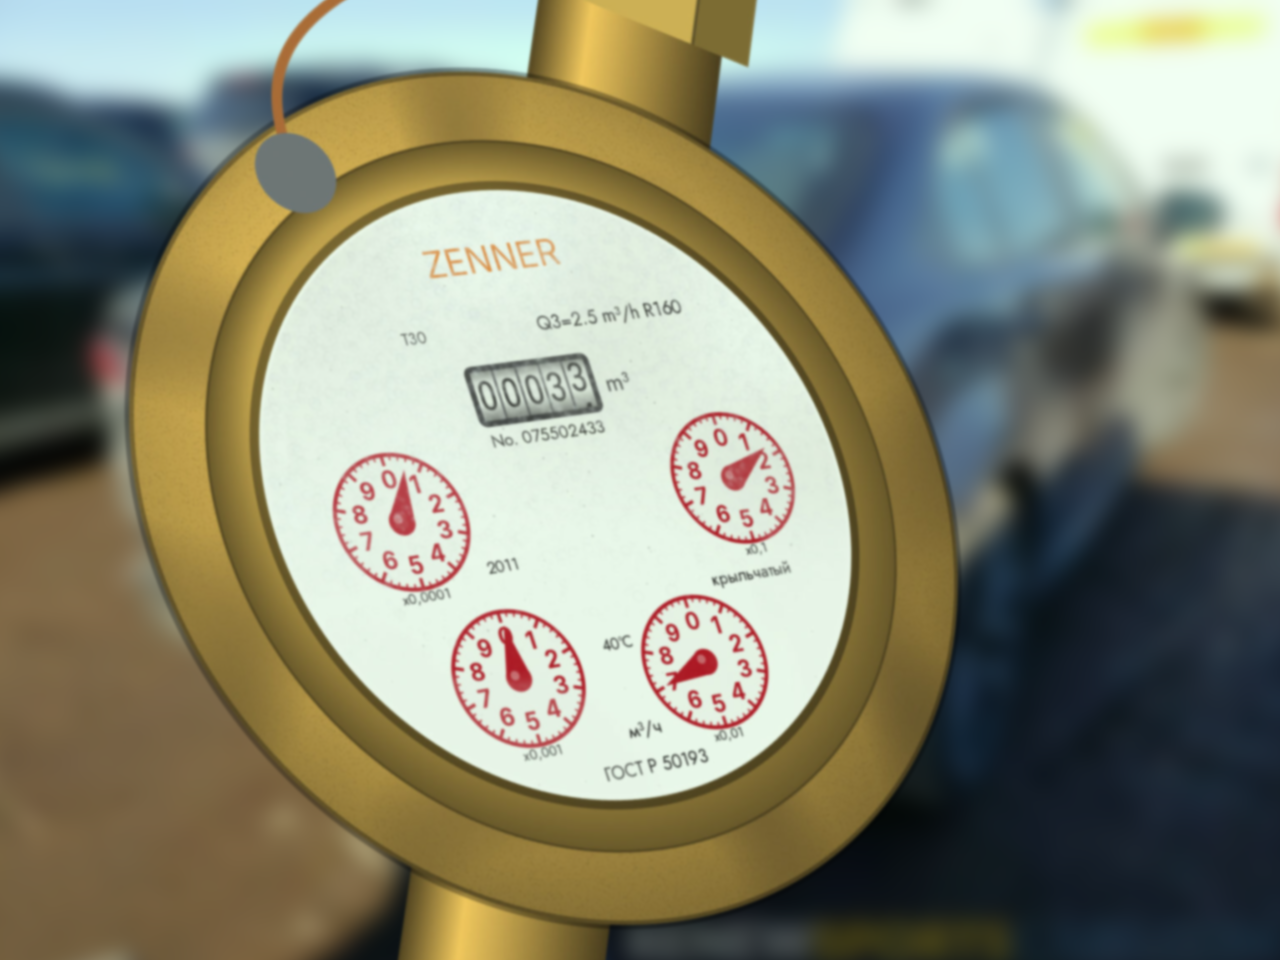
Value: value=33.1700 unit=m³
